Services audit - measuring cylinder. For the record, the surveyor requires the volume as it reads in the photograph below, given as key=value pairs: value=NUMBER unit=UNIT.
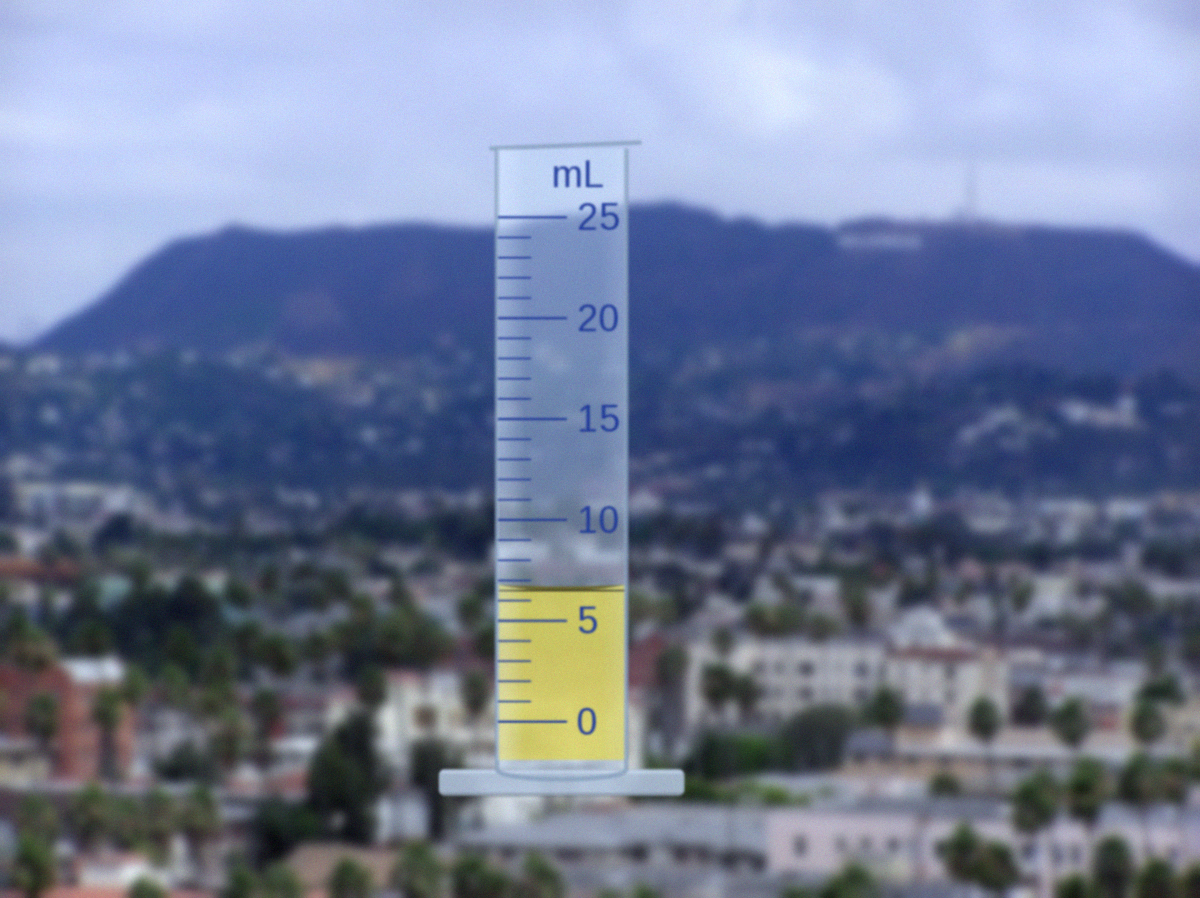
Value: value=6.5 unit=mL
